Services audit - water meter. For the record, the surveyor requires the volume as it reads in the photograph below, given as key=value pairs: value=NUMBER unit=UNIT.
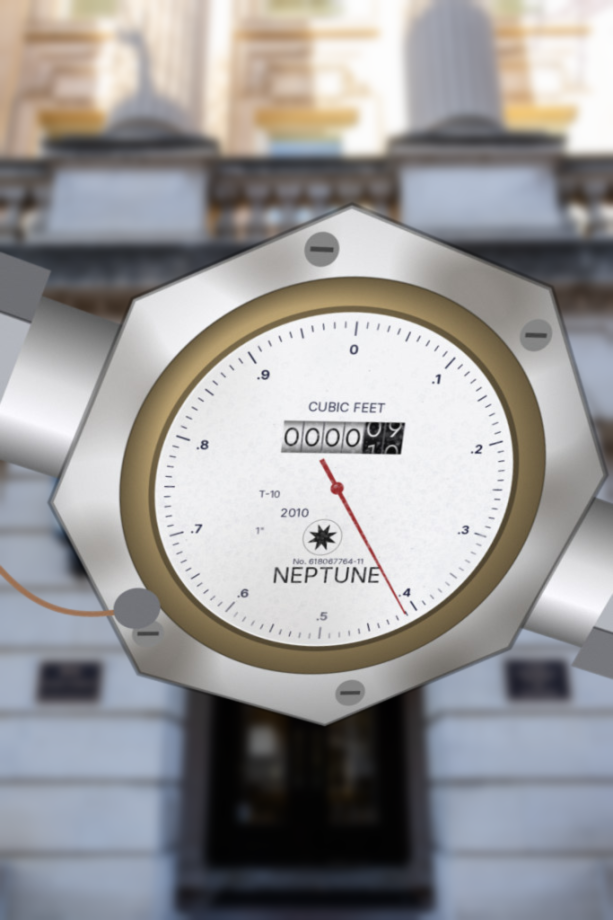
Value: value=9.41 unit=ft³
